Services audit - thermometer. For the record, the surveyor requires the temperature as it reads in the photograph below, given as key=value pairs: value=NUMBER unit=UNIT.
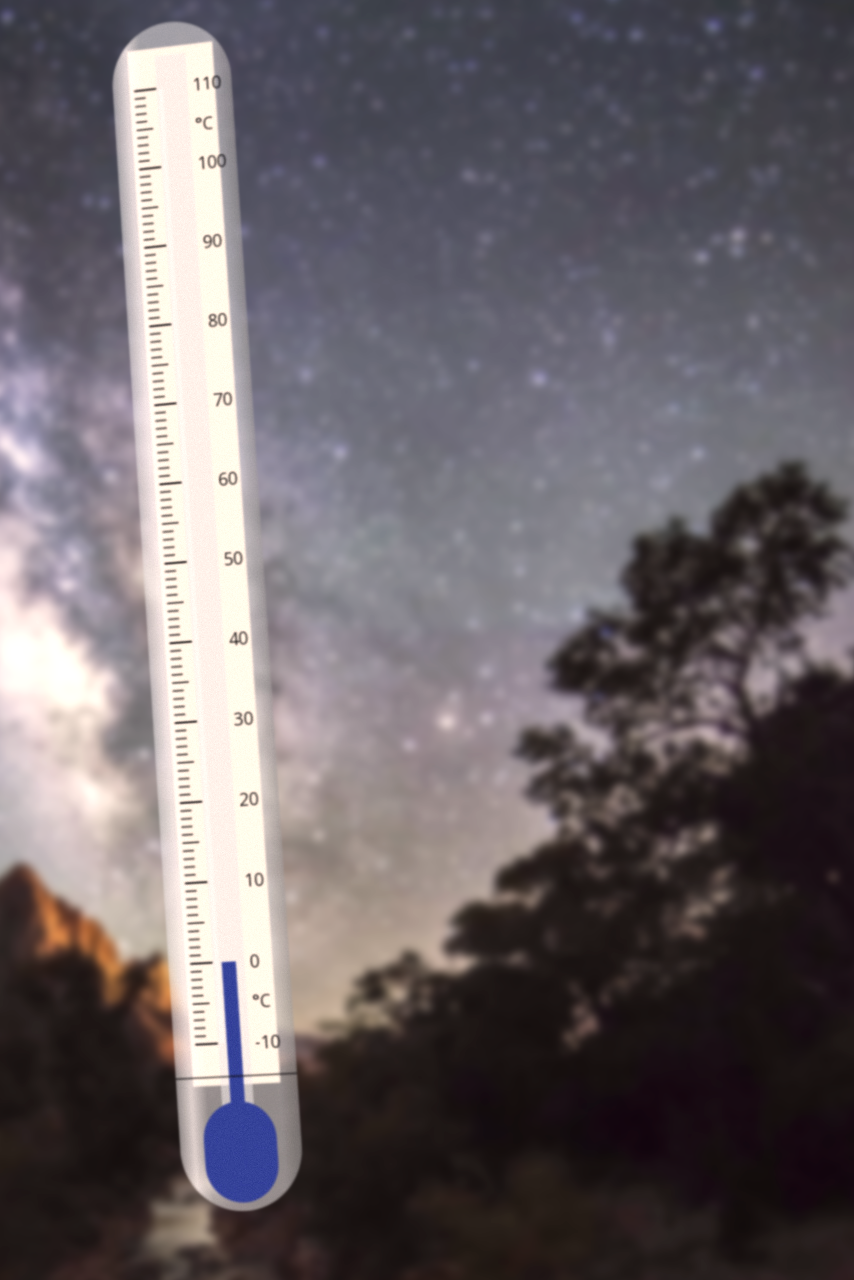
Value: value=0 unit=°C
